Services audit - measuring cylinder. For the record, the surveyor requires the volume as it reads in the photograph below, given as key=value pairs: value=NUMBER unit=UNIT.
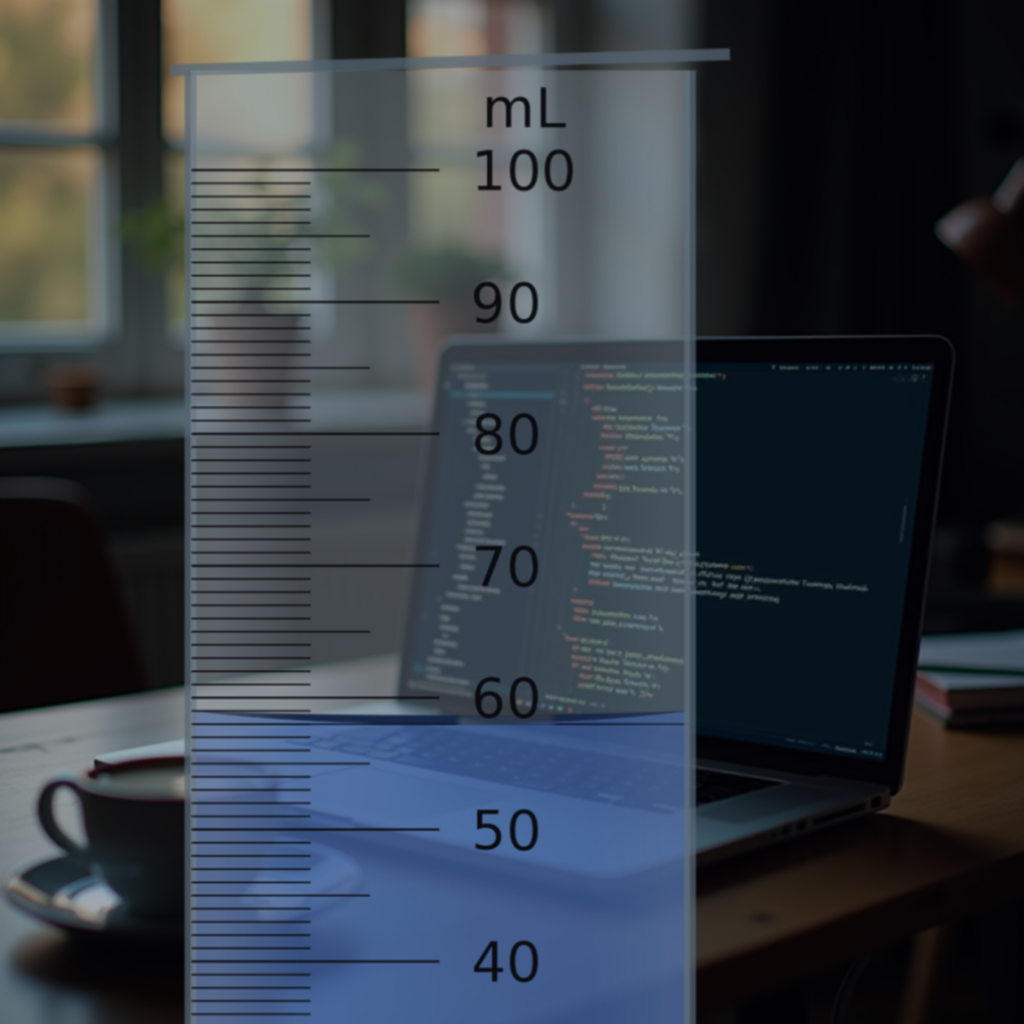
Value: value=58 unit=mL
